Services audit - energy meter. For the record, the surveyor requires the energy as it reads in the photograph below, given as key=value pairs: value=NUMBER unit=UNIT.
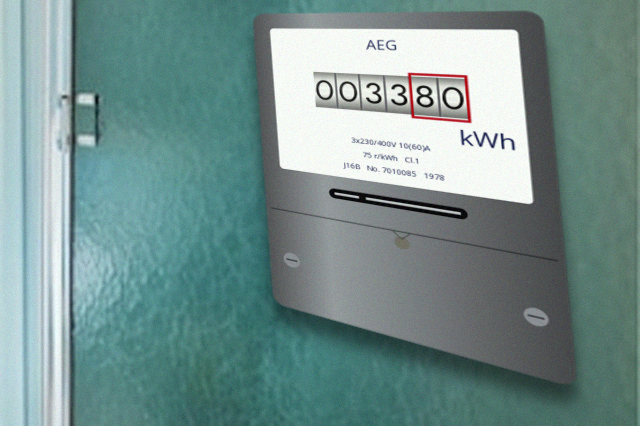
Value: value=33.80 unit=kWh
